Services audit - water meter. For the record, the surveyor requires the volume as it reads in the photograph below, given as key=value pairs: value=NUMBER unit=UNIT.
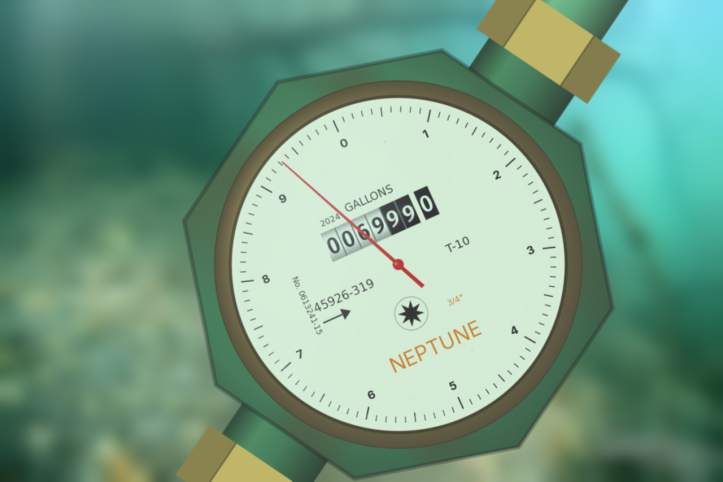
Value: value=69989.3 unit=gal
